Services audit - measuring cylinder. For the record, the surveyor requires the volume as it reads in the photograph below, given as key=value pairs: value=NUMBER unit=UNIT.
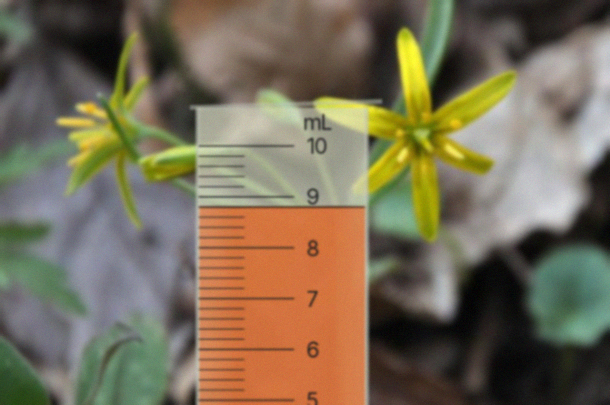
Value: value=8.8 unit=mL
